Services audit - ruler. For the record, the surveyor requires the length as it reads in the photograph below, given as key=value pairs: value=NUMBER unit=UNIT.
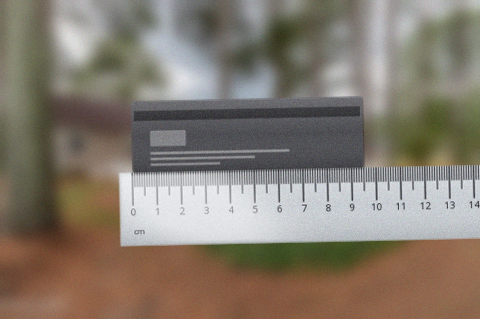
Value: value=9.5 unit=cm
